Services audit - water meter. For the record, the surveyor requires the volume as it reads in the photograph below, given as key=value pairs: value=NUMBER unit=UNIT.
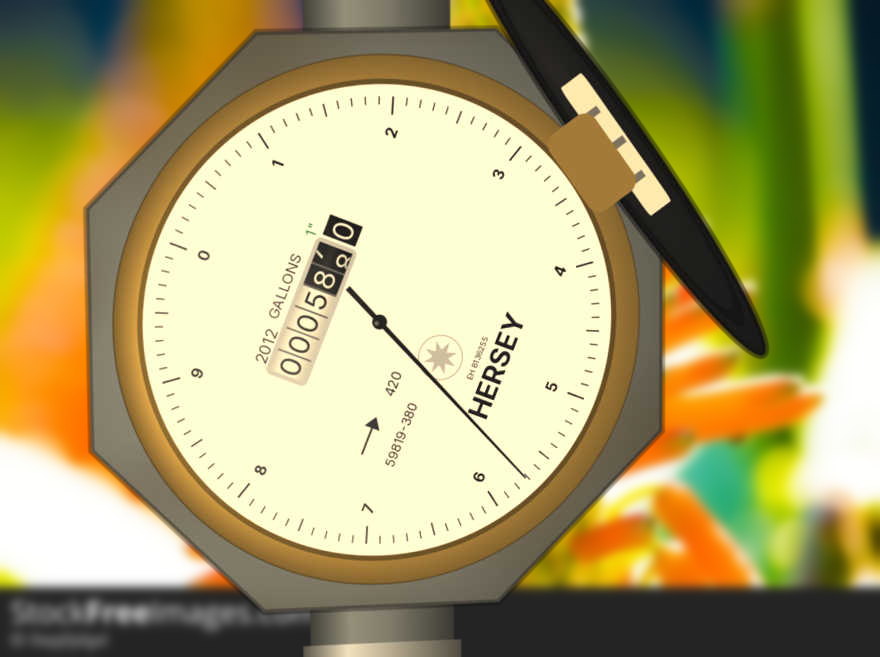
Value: value=5875.7 unit=gal
